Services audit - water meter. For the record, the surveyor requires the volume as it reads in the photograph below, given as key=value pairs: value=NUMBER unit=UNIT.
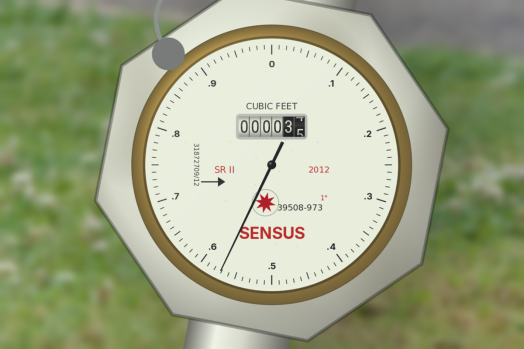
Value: value=34.57 unit=ft³
